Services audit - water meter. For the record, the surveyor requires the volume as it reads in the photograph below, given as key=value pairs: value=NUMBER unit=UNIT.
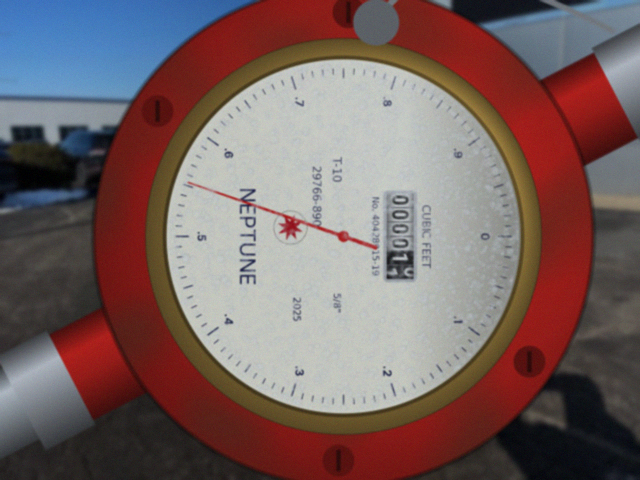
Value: value=10.55 unit=ft³
